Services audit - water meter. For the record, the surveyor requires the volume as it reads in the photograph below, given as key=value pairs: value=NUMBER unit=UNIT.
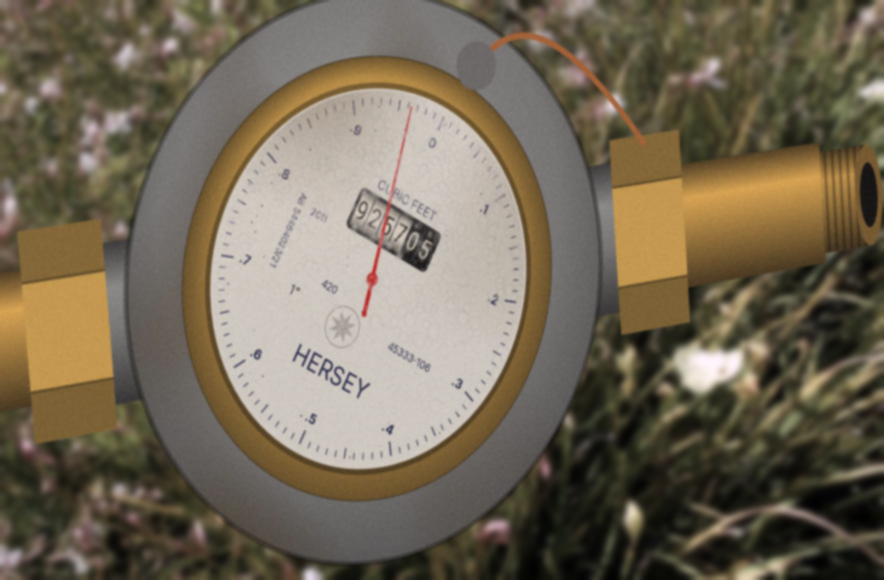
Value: value=925704.96 unit=ft³
